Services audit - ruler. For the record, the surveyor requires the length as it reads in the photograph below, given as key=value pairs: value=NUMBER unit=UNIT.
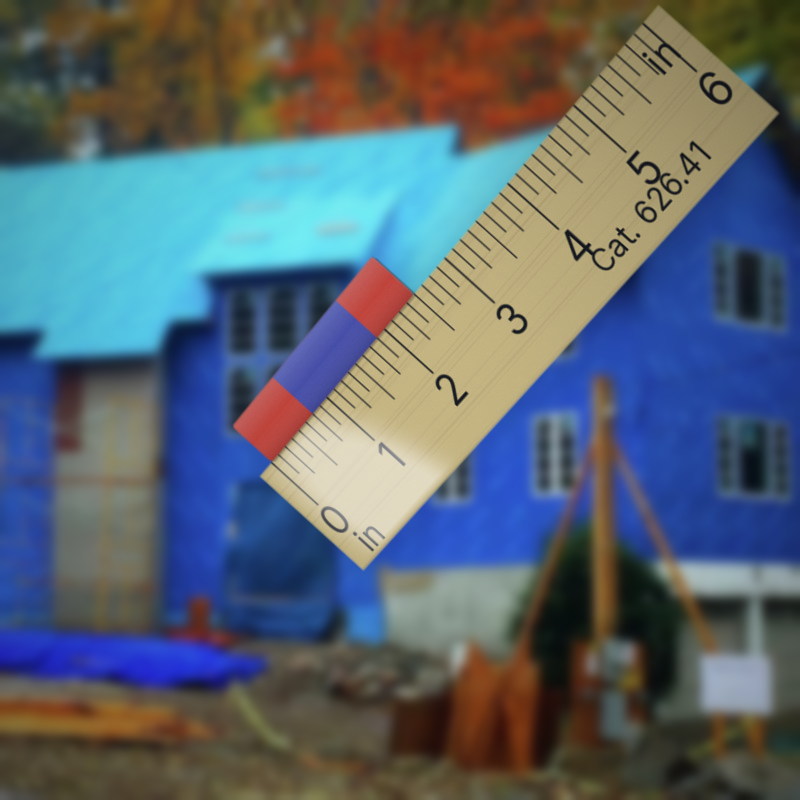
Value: value=2.5 unit=in
